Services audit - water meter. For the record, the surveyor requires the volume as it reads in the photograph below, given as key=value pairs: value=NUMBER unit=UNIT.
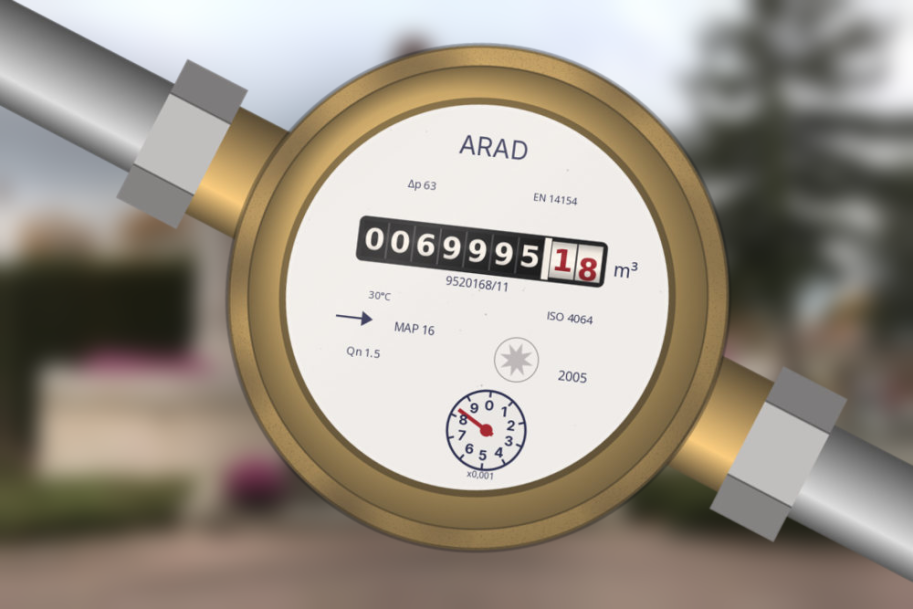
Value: value=69995.178 unit=m³
